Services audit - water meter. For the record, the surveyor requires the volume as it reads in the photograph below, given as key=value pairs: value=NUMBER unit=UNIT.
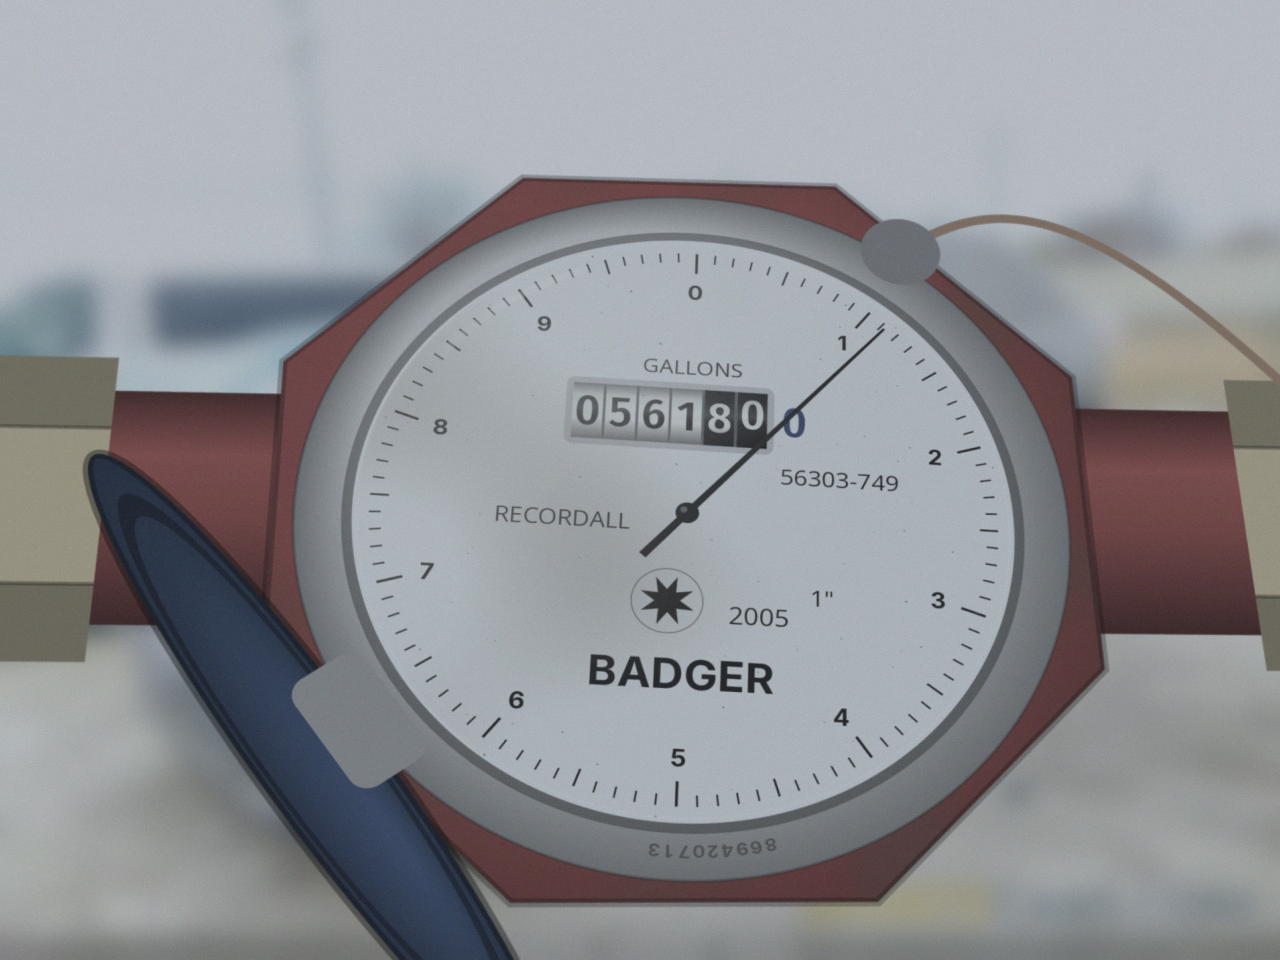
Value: value=561801.1 unit=gal
